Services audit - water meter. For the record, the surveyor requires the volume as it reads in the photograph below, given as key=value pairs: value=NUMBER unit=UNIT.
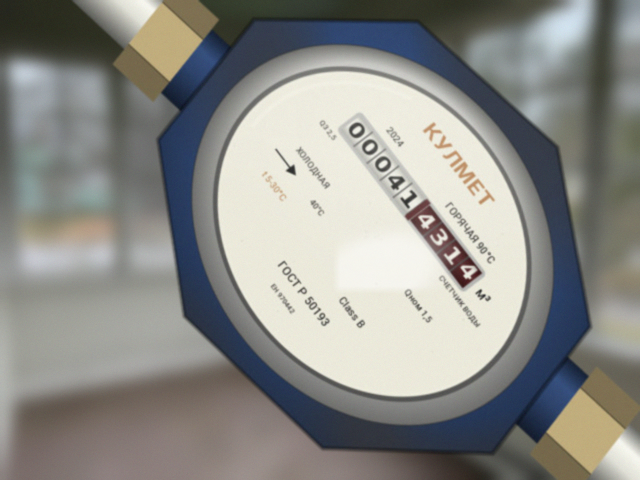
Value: value=41.4314 unit=m³
